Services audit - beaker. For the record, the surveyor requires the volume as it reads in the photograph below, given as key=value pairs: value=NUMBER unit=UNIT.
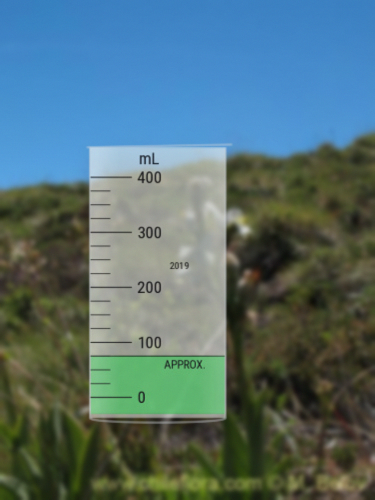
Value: value=75 unit=mL
